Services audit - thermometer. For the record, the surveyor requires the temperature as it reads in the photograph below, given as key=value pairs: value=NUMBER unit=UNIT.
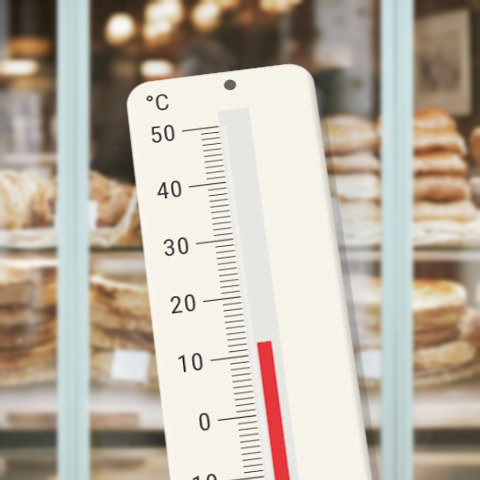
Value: value=12 unit=°C
